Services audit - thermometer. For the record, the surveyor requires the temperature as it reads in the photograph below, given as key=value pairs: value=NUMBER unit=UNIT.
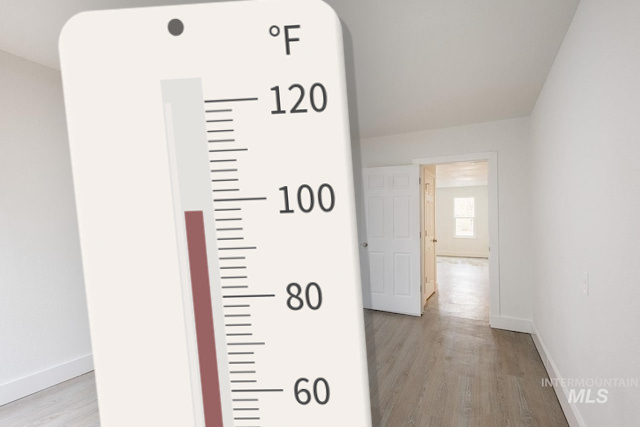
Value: value=98 unit=°F
